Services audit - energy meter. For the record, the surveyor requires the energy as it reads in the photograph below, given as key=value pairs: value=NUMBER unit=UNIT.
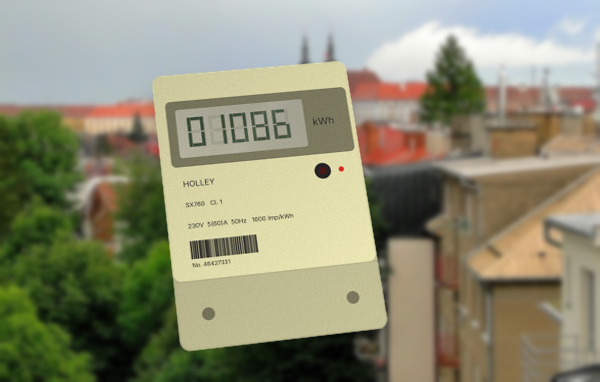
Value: value=1086 unit=kWh
